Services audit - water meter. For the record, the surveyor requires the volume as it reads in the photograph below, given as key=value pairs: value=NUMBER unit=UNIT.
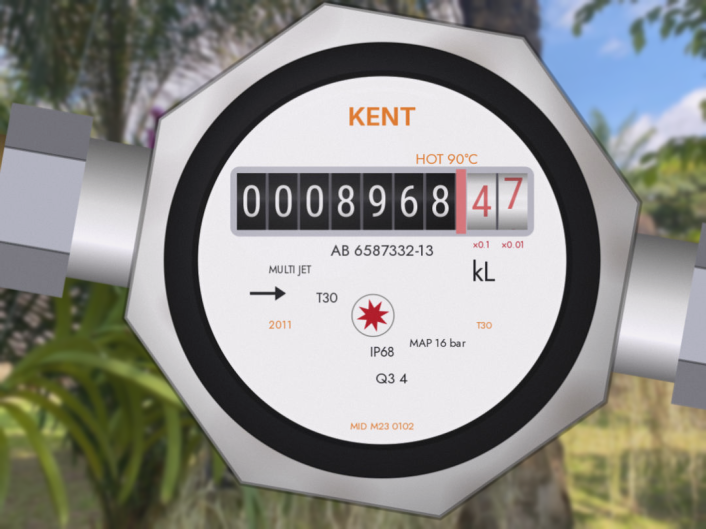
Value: value=8968.47 unit=kL
